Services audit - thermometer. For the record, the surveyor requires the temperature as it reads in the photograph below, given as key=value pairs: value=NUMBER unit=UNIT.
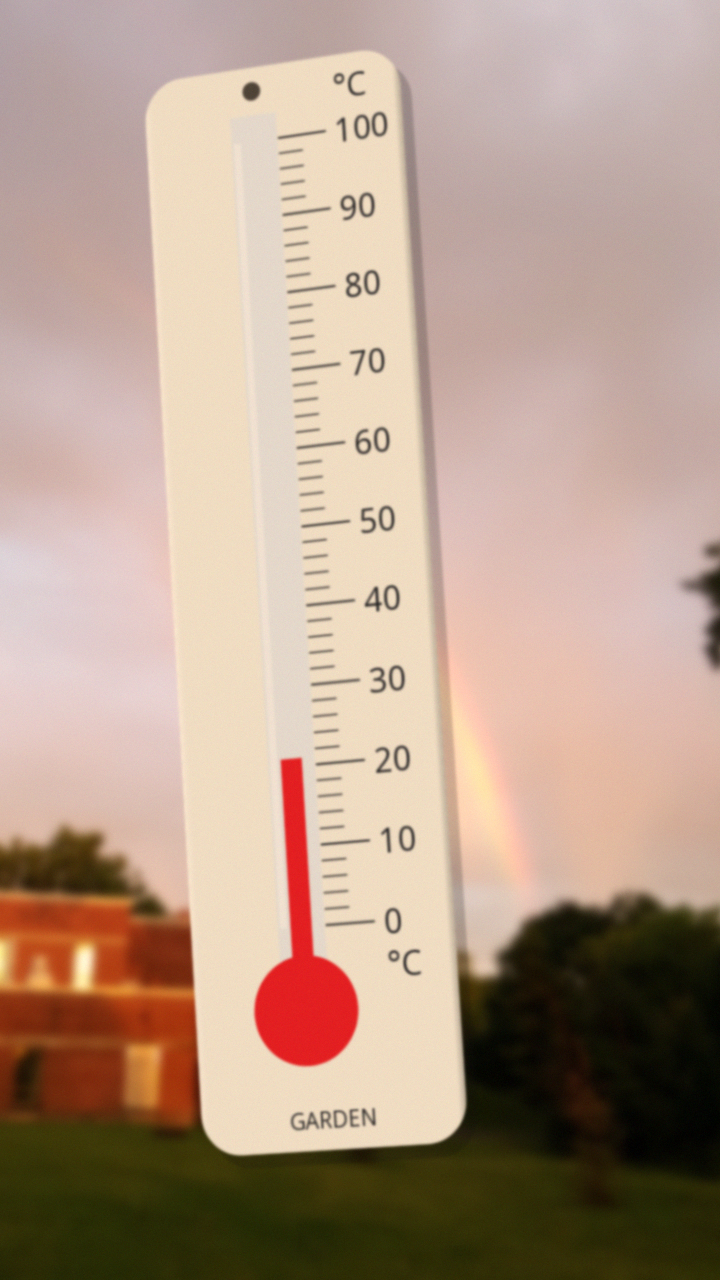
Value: value=21 unit=°C
